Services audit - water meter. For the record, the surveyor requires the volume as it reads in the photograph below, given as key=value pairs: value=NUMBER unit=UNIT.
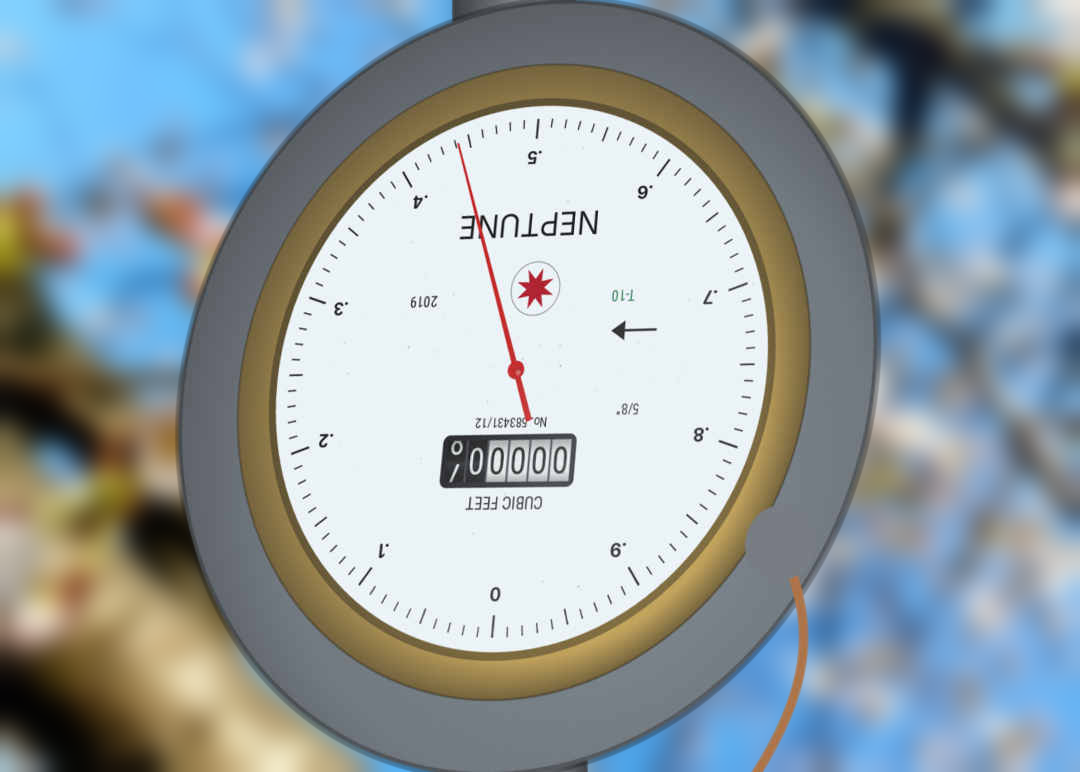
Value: value=7.44 unit=ft³
